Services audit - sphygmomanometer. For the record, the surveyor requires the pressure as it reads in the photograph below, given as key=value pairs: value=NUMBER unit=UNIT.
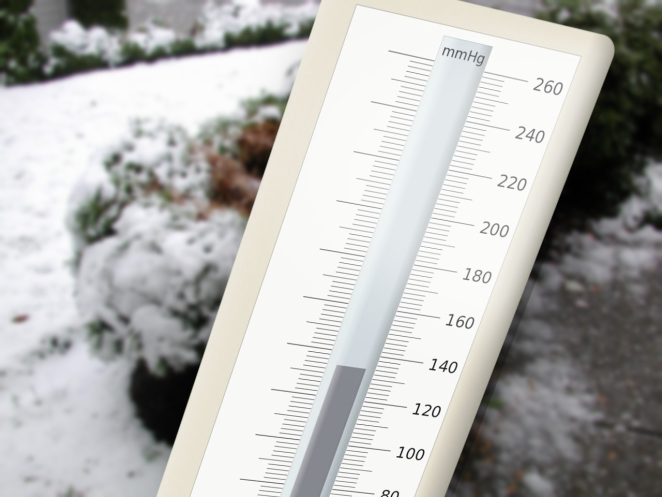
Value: value=134 unit=mmHg
